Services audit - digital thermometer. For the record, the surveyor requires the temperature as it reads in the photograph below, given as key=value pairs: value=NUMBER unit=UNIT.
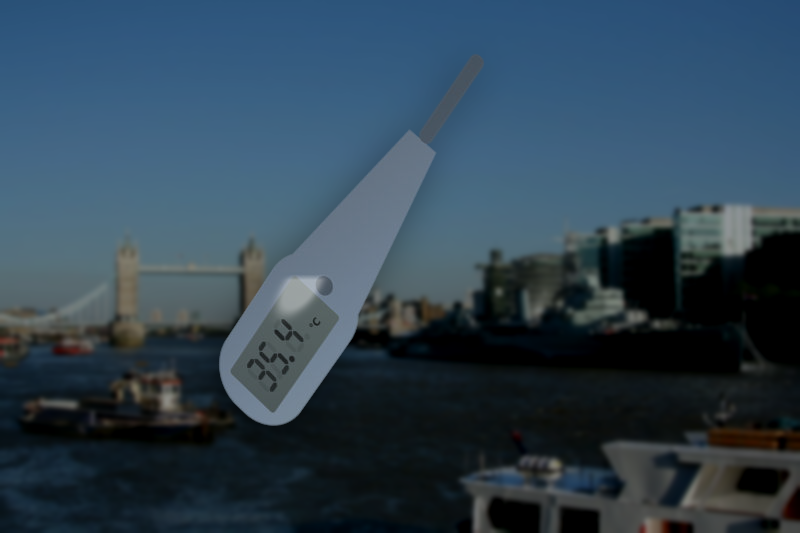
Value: value=35.4 unit=°C
